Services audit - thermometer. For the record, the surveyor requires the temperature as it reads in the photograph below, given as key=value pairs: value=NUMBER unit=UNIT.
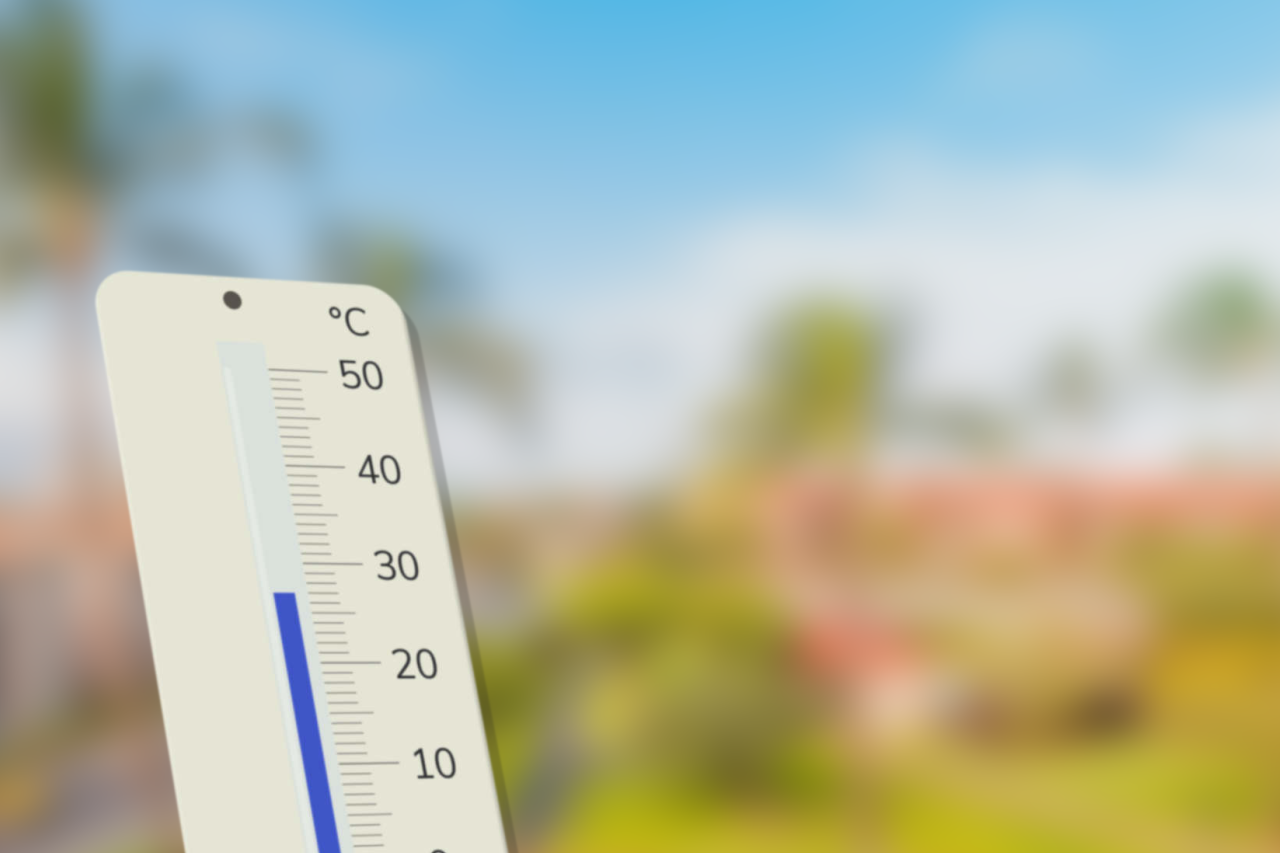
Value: value=27 unit=°C
